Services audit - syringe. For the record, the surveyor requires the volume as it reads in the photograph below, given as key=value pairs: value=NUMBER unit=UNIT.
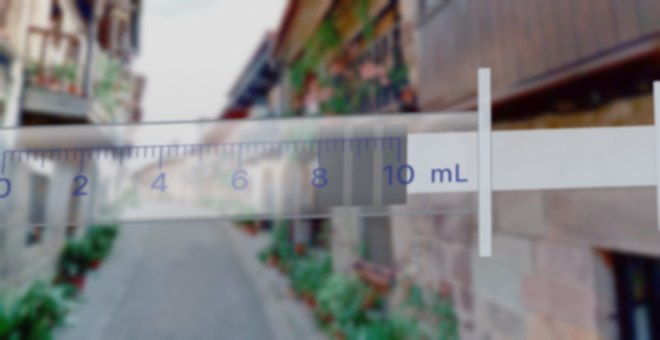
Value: value=8 unit=mL
